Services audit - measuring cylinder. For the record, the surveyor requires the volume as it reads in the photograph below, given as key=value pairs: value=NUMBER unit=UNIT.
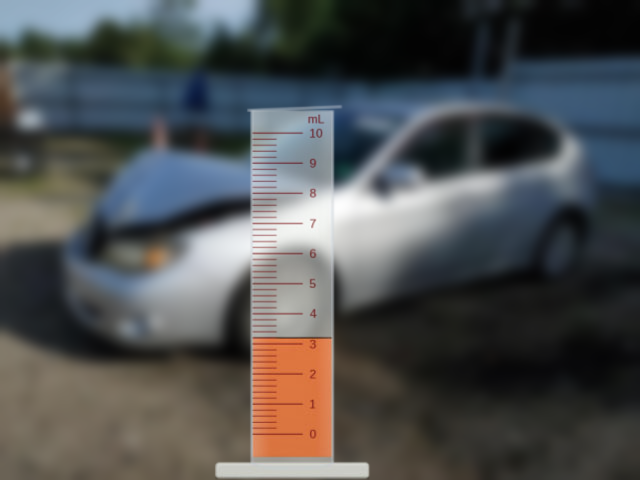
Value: value=3.2 unit=mL
